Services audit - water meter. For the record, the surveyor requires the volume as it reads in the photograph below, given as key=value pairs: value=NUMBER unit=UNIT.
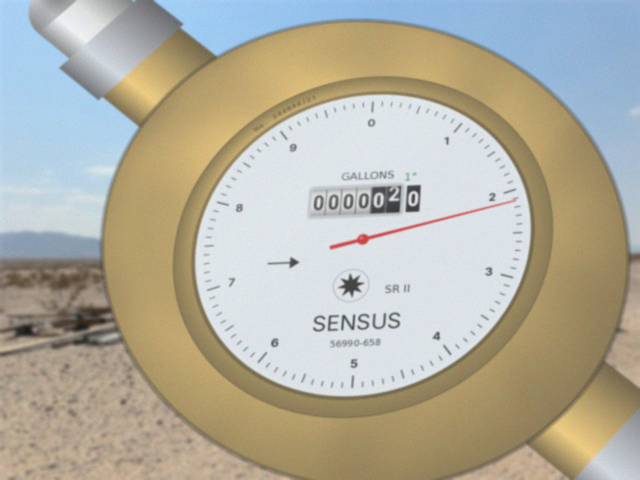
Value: value=22.1 unit=gal
